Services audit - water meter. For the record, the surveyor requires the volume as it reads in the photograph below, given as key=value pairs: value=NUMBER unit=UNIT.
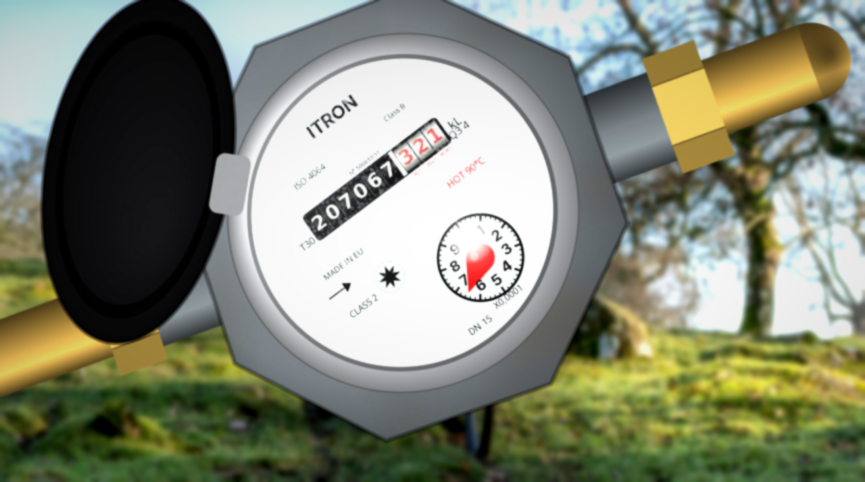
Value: value=207067.3216 unit=kL
